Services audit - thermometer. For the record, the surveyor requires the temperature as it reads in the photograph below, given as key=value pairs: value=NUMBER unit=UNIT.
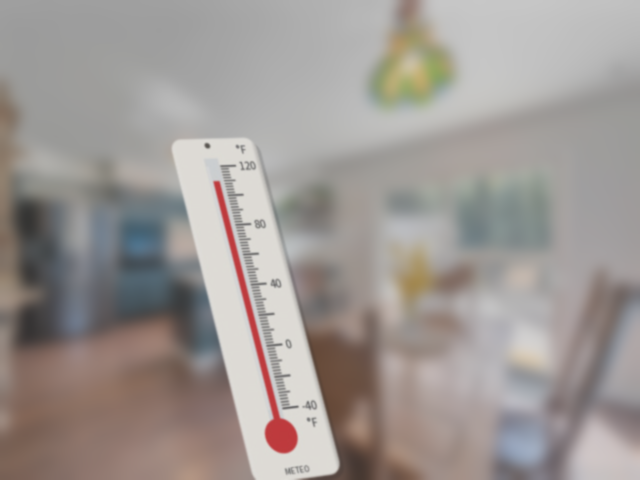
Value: value=110 unit=°F
